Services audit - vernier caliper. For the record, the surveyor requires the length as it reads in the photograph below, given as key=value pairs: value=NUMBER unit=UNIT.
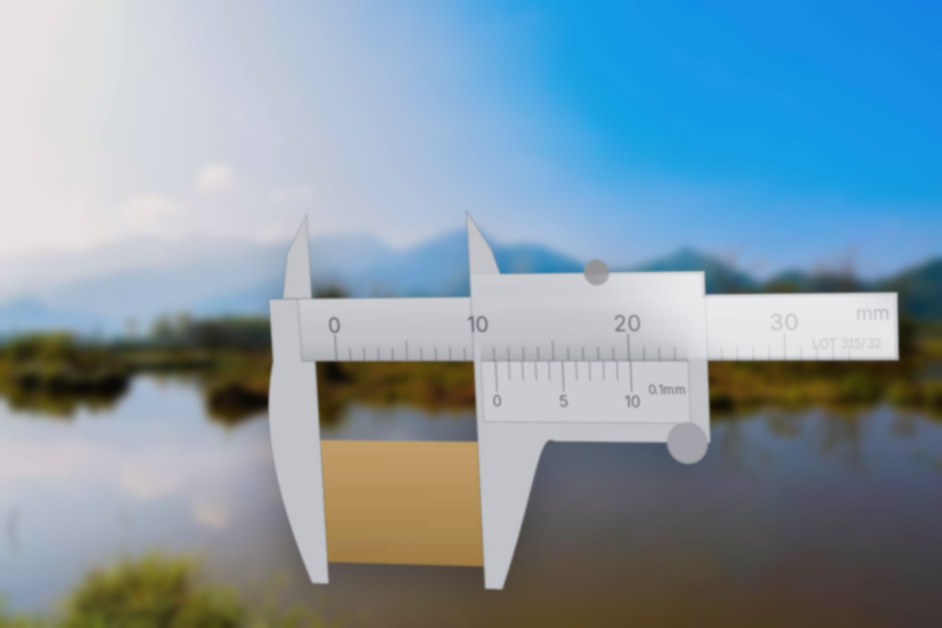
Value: value=11.1 unit=mm
